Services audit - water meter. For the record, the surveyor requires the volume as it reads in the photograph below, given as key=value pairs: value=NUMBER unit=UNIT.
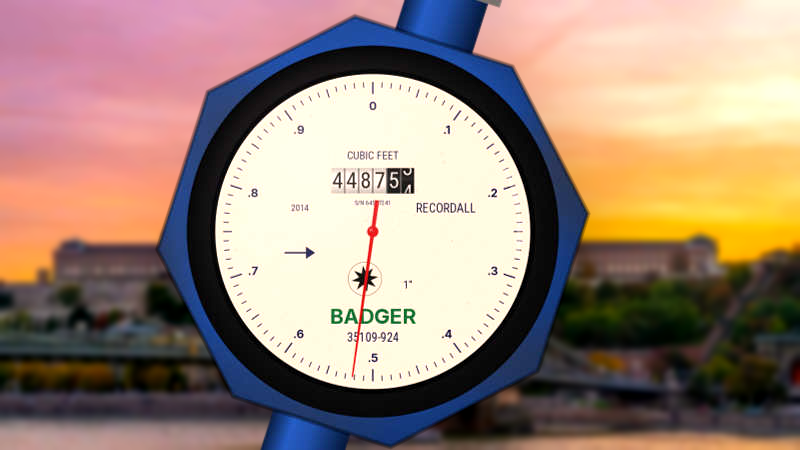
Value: value=448753.52 unit=ft³
